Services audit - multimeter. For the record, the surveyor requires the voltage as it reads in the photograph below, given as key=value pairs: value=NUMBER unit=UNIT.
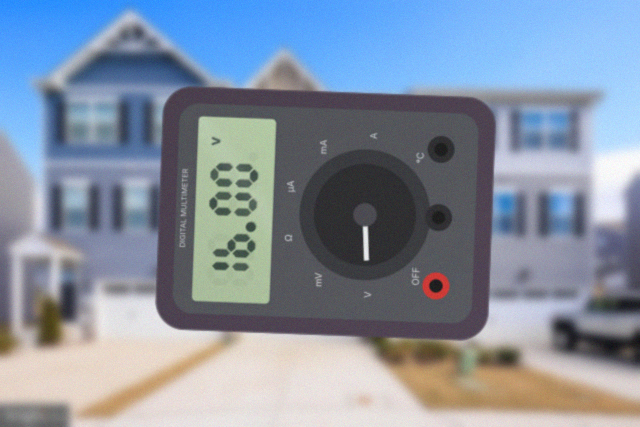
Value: value=16.00 unit=V
